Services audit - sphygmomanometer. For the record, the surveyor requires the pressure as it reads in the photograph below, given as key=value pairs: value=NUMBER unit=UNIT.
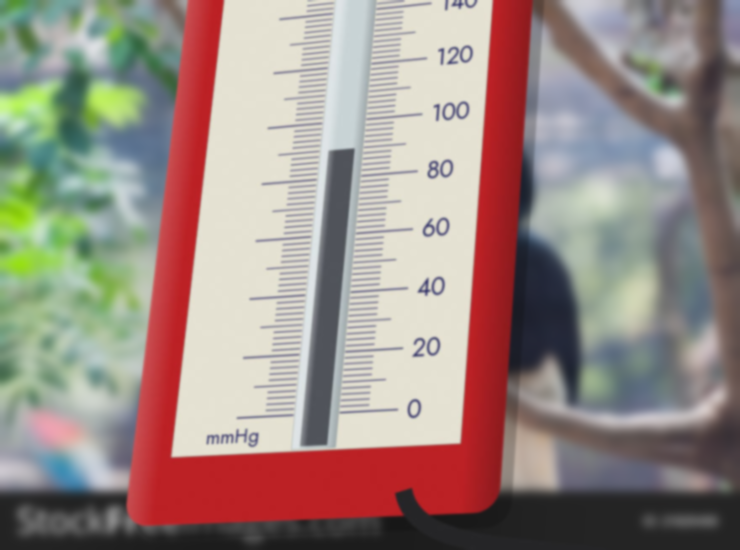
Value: value=90 unit=mmHg
